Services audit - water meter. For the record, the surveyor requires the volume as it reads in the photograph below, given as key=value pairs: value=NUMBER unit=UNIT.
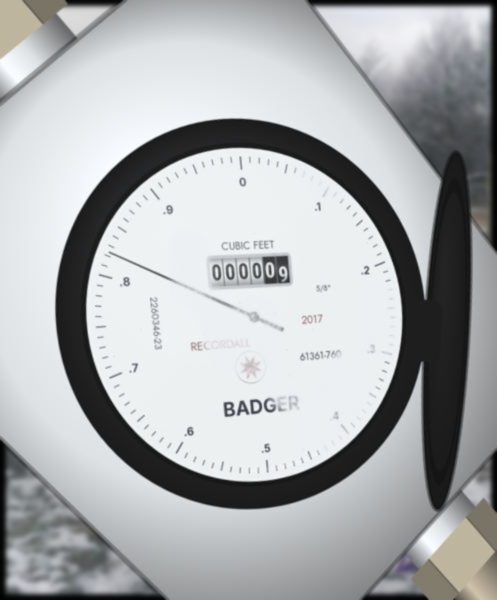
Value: value=8.82 unit=ft³
